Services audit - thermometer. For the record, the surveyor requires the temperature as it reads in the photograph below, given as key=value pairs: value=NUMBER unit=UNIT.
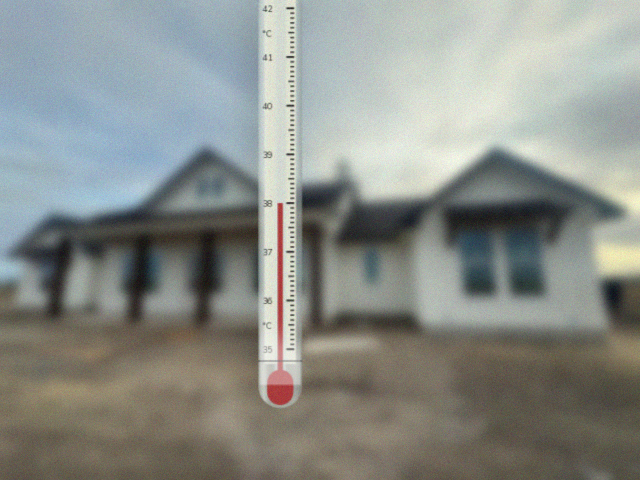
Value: value=38 unit=°C
